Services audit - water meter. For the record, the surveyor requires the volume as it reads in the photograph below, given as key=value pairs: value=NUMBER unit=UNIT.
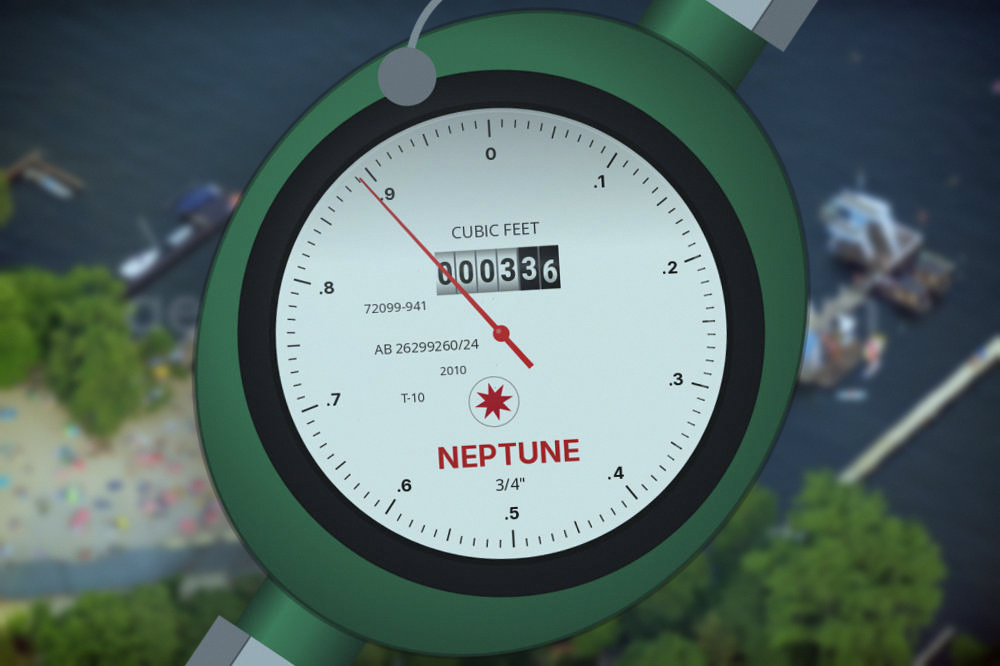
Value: value=335.89 unit=ft³
